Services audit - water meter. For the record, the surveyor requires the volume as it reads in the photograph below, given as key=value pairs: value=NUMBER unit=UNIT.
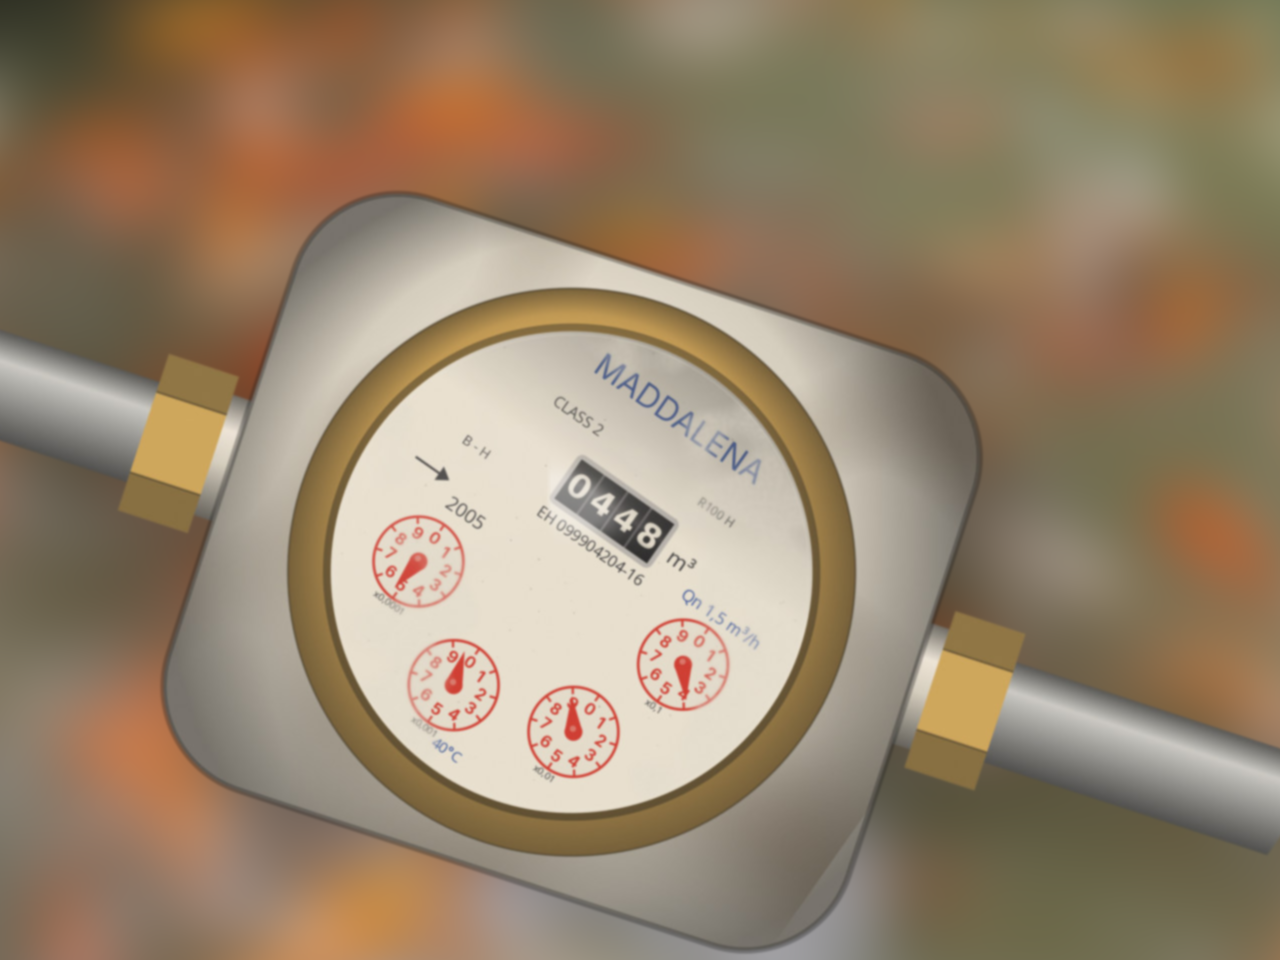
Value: value=448.3895 unit=m³
